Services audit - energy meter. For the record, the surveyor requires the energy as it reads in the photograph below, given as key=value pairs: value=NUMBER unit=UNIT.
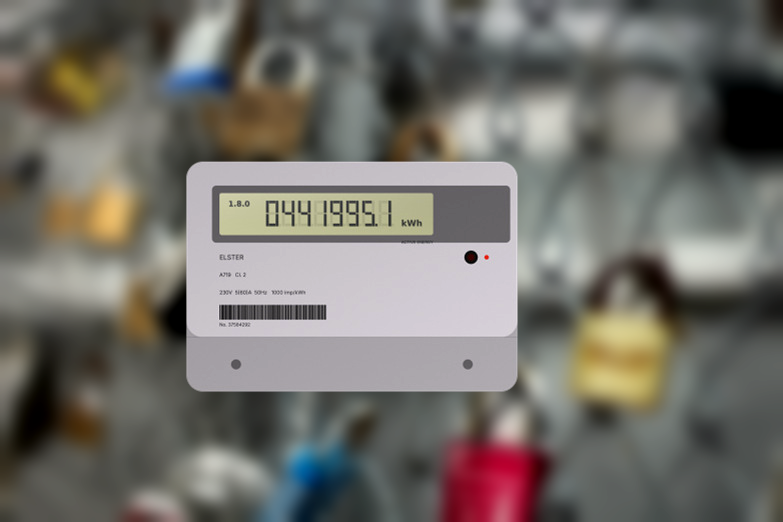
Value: value=441995.1 unit=kWh
